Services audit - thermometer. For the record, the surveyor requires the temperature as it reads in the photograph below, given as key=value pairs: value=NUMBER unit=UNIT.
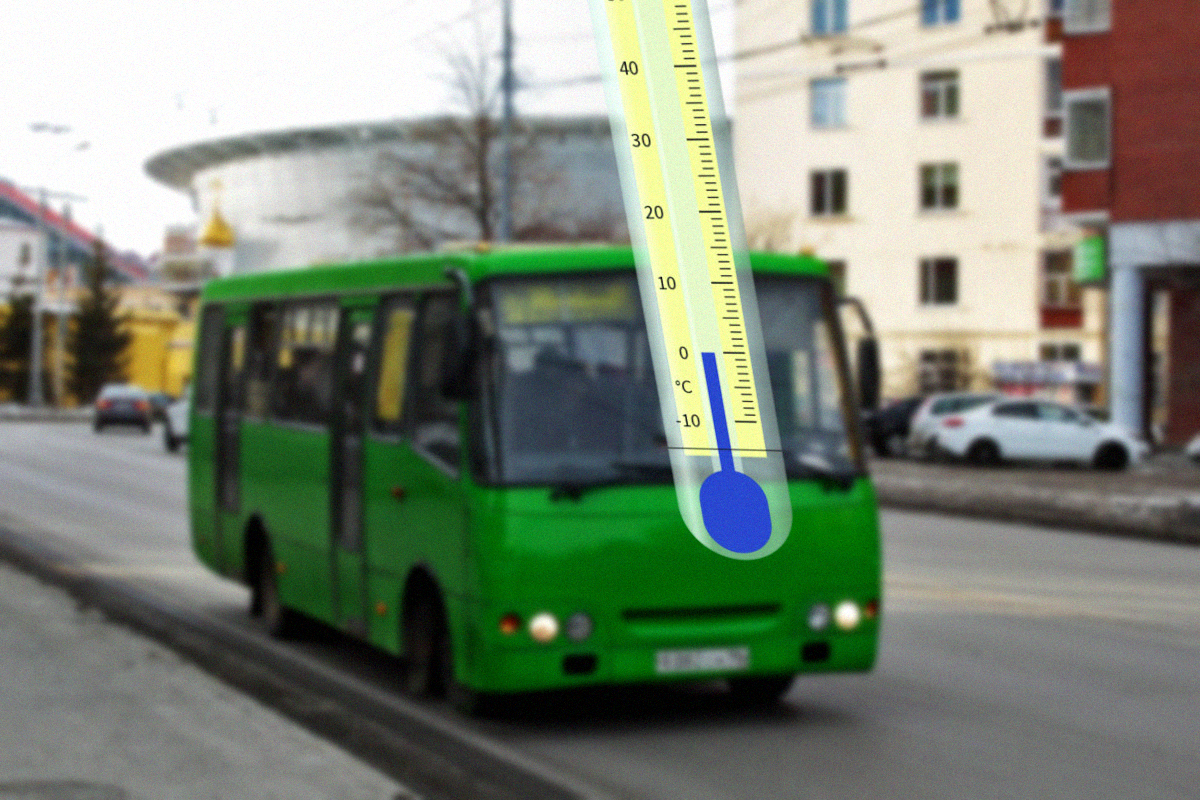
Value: value=0 unit=°C
